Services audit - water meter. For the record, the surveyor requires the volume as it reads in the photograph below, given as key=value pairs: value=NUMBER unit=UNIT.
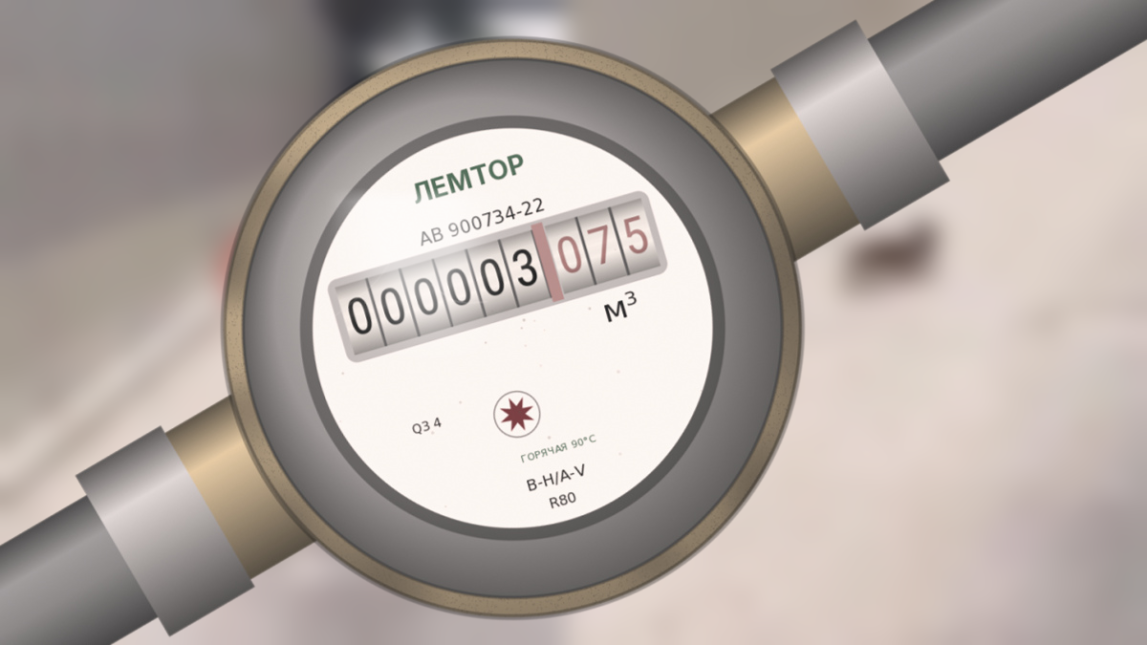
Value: value=3.075 unit=m³
